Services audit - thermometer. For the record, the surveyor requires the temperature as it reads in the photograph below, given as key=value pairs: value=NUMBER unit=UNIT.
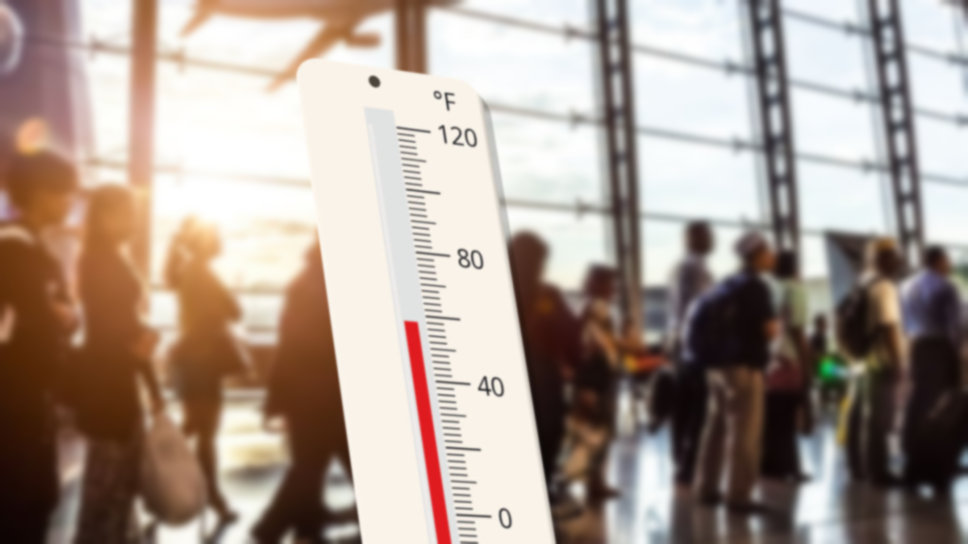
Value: value=58 unit=°F
